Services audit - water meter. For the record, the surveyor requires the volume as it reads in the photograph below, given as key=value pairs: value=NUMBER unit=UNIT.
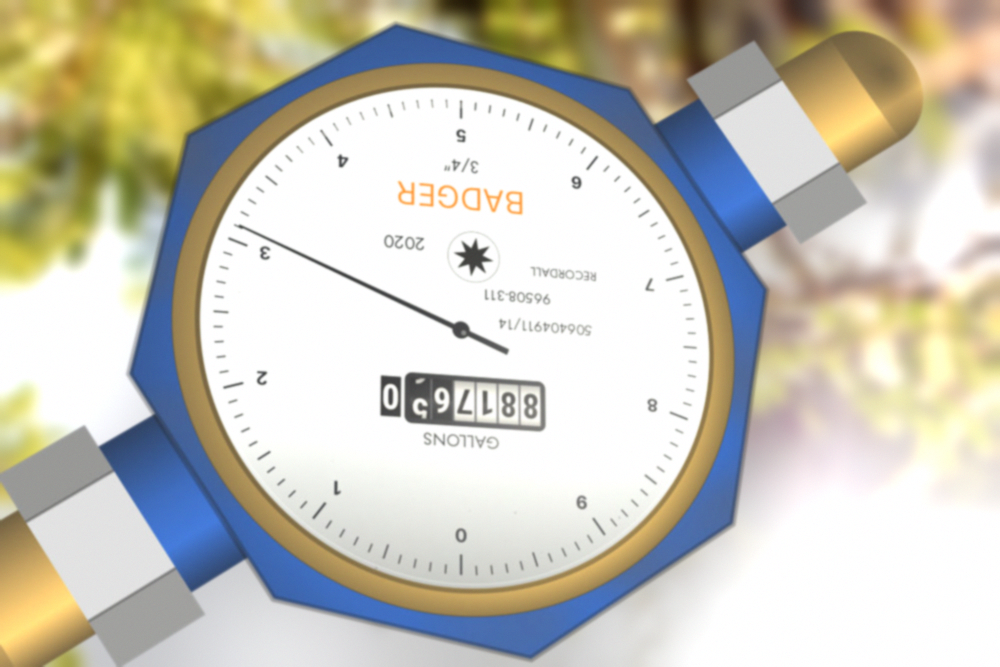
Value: value=8817653.1 unit=gal
